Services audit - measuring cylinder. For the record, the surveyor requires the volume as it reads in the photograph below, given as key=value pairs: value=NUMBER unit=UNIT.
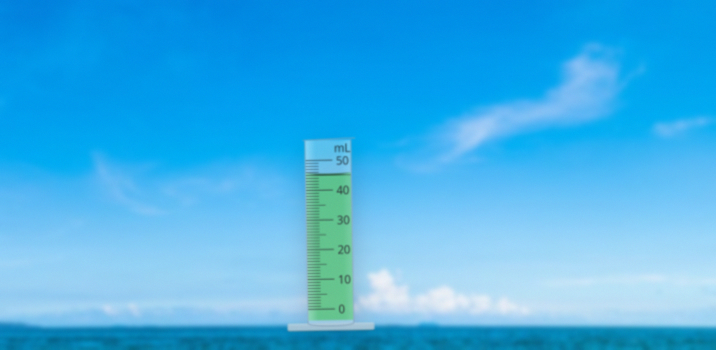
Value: value=45 unit=mL
